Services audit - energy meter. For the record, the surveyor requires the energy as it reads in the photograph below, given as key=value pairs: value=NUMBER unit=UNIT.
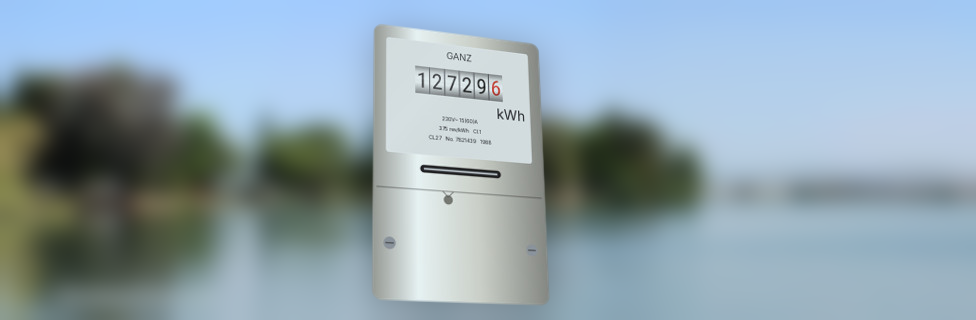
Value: value=12729.6 unit=kWh
